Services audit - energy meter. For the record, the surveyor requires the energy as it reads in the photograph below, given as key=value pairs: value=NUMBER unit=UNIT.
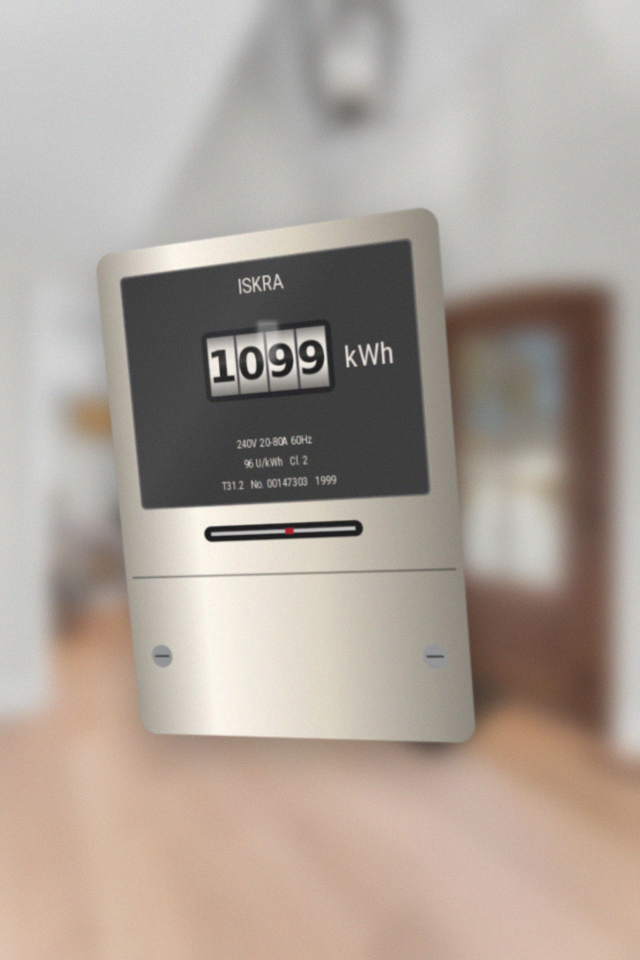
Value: value=1099 unit=kWh
